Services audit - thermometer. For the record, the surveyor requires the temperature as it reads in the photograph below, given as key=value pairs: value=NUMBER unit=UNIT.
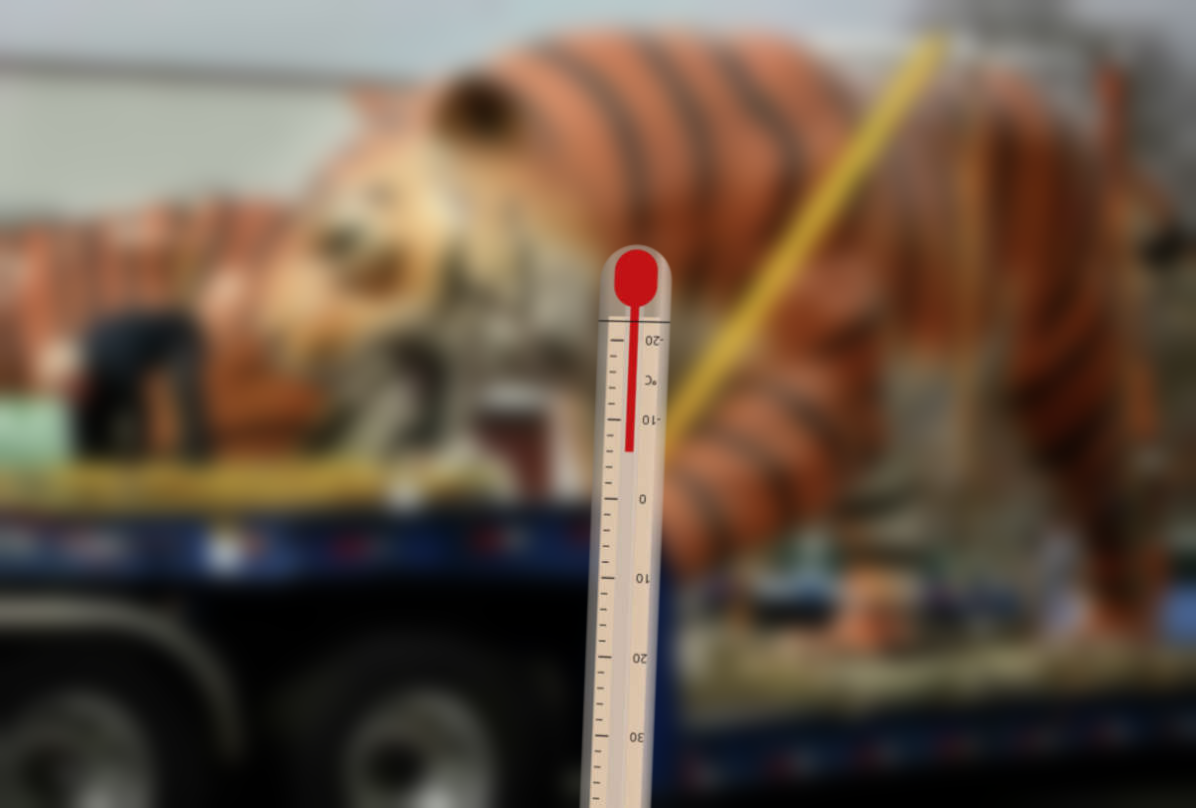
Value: value=-6 unit=°C
